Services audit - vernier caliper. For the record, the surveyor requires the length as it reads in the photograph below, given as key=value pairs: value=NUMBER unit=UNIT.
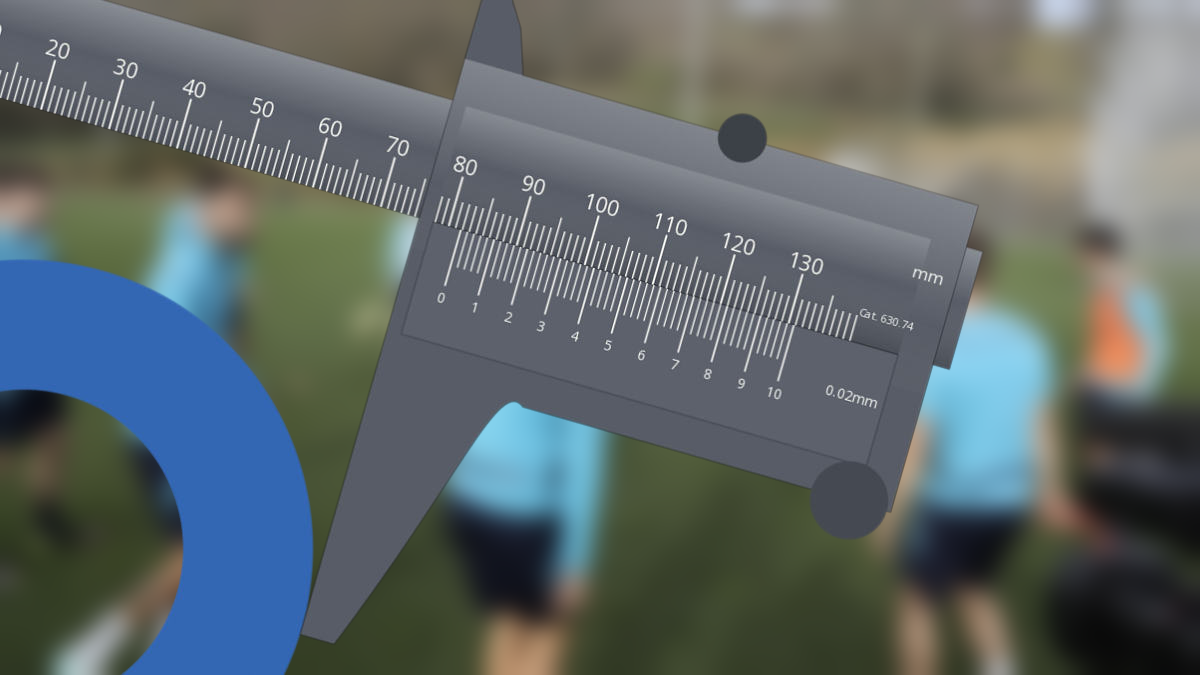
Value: value=81.8 unit=mm
